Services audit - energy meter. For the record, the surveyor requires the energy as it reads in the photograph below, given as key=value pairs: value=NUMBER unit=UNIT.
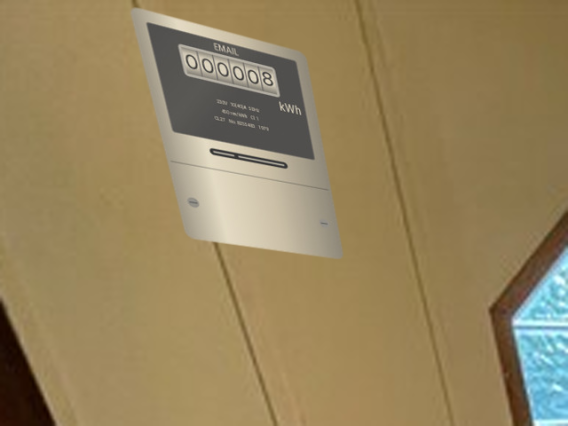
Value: value=8 unit=kWh
